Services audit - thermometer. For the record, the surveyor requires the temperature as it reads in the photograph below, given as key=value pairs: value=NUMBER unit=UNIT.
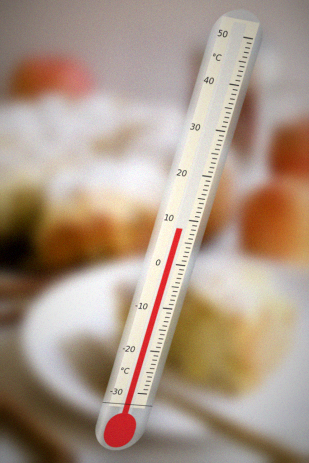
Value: value=8 unit=°C
